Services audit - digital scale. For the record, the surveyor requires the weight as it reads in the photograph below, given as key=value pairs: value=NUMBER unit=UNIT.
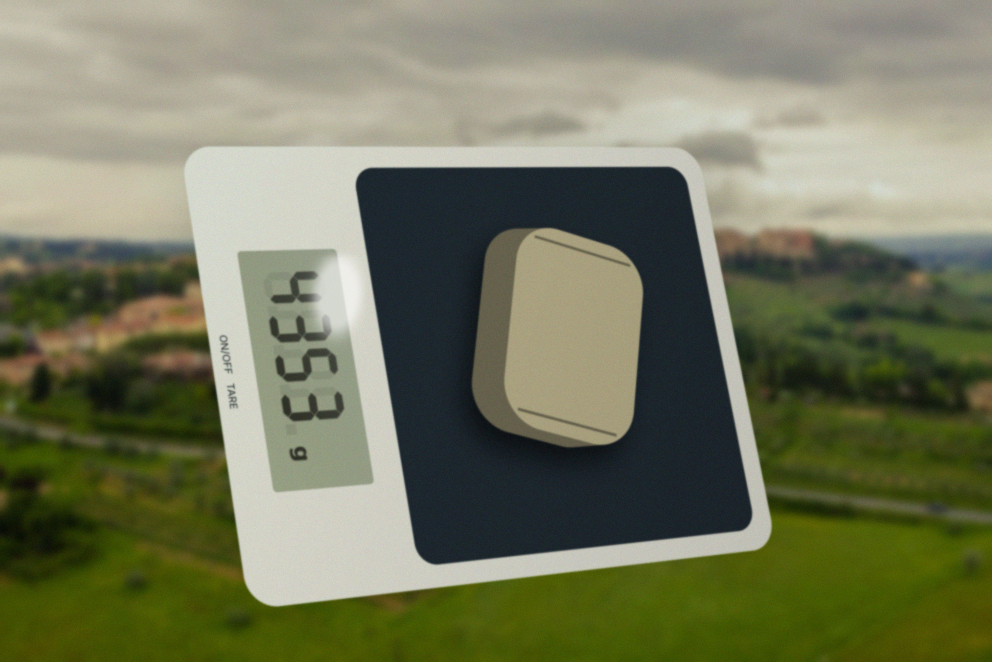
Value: value=4353 unit=g
